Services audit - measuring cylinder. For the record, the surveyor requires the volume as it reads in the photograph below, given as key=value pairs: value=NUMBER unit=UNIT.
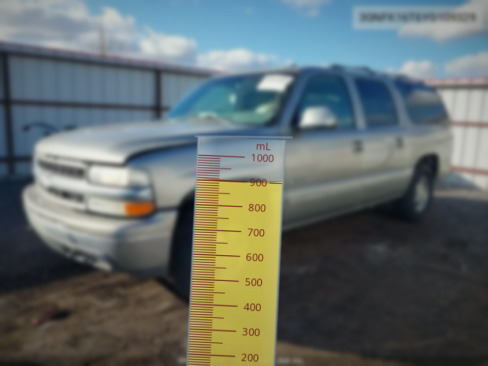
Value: value=900 unit=mL
